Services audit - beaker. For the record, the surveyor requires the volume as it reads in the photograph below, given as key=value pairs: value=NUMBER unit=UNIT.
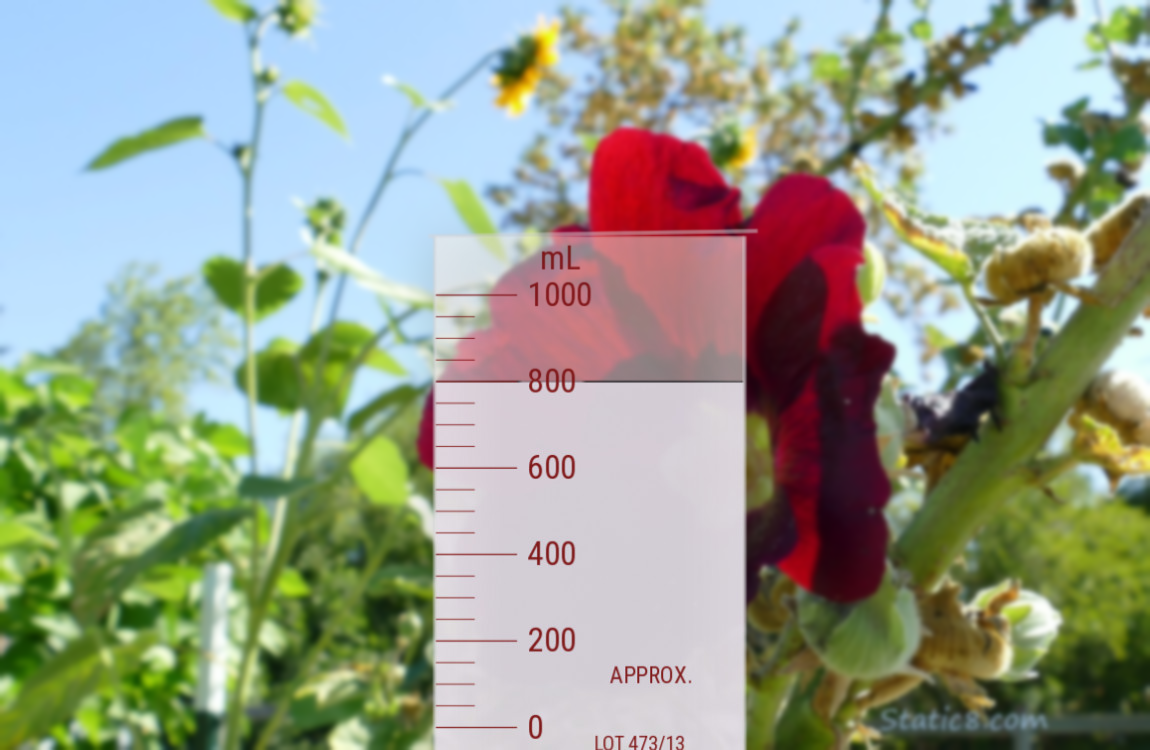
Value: value=800 unit=mL
